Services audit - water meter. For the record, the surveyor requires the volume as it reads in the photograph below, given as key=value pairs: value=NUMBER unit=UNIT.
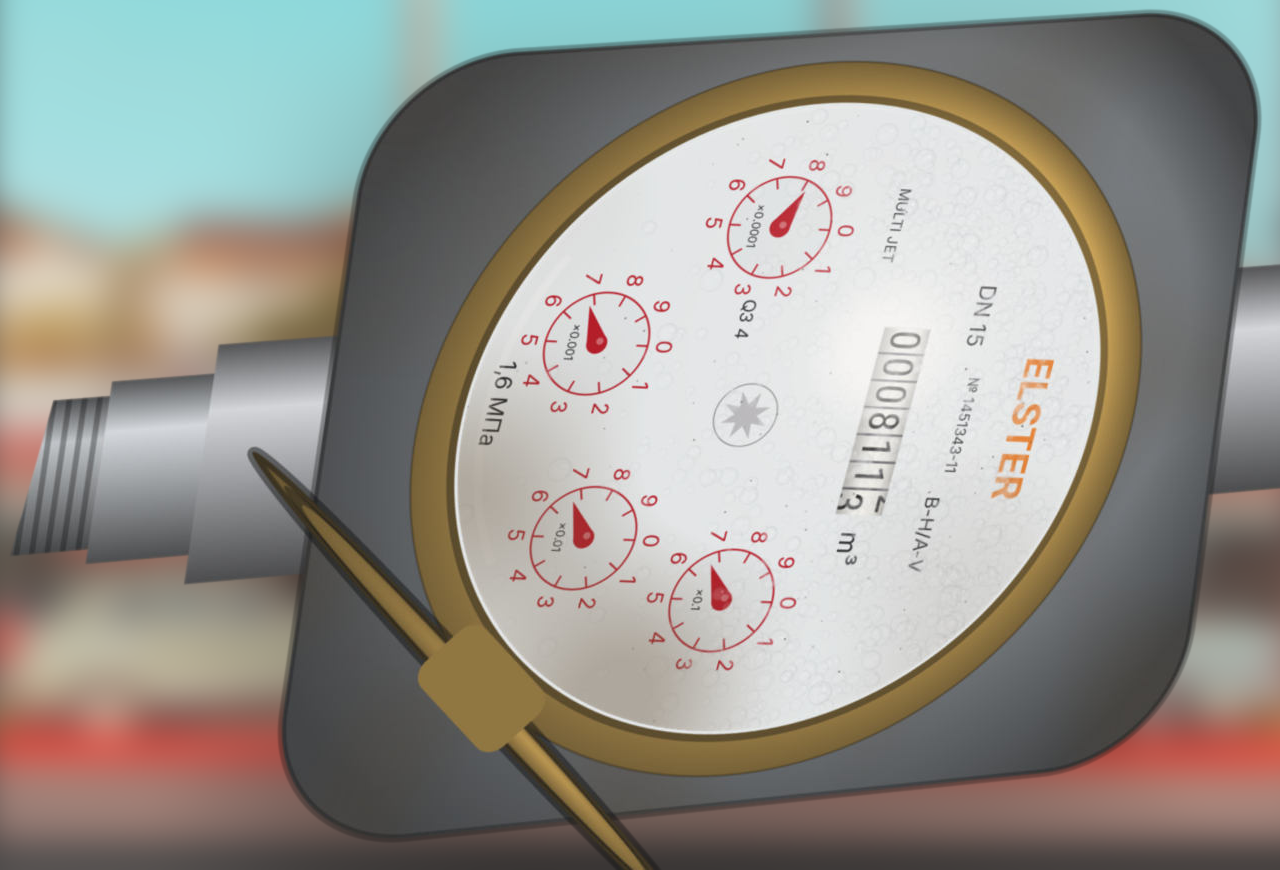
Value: value=8112.6668 unit=m³
